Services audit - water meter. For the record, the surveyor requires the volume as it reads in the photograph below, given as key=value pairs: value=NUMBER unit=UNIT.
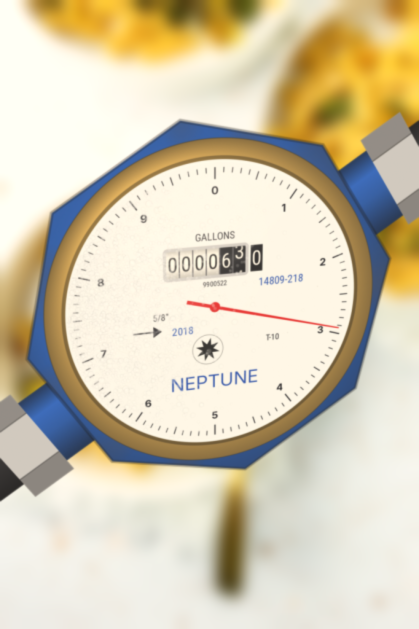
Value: value=632.9 unit=gal
